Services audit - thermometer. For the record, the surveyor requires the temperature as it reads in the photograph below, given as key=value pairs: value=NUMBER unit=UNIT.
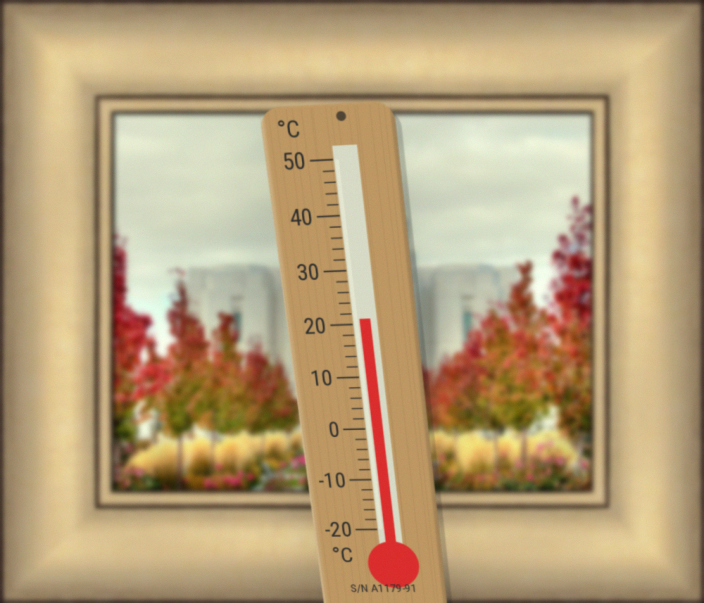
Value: value=21 unit=°C
